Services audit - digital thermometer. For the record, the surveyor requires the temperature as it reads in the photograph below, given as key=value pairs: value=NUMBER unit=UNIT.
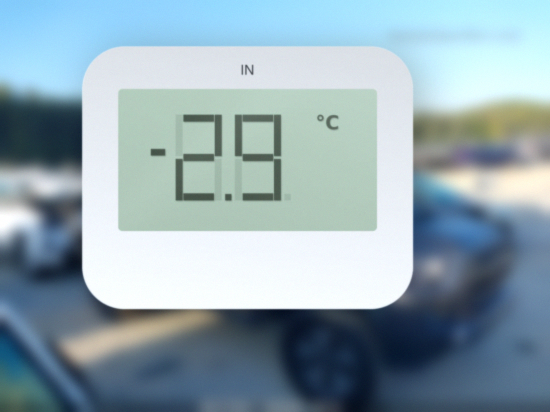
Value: value=-2.9 unit=°C
